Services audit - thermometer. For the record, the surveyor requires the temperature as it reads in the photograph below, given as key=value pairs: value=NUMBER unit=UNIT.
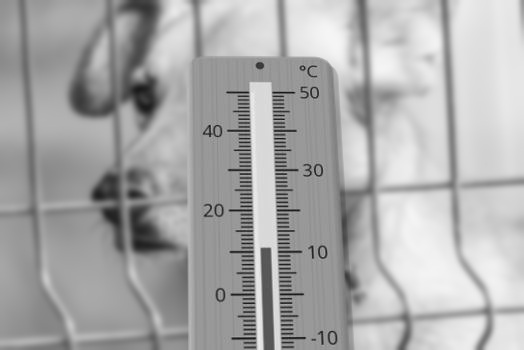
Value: value=11 unit=°C
